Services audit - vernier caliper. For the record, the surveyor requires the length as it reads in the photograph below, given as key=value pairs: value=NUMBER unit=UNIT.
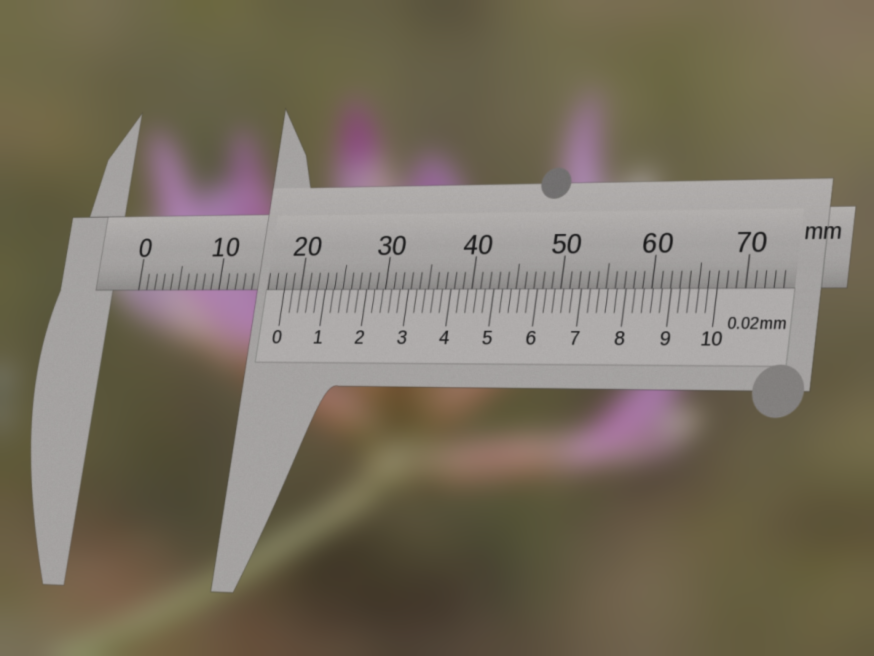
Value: value=18.0 unit=mm
